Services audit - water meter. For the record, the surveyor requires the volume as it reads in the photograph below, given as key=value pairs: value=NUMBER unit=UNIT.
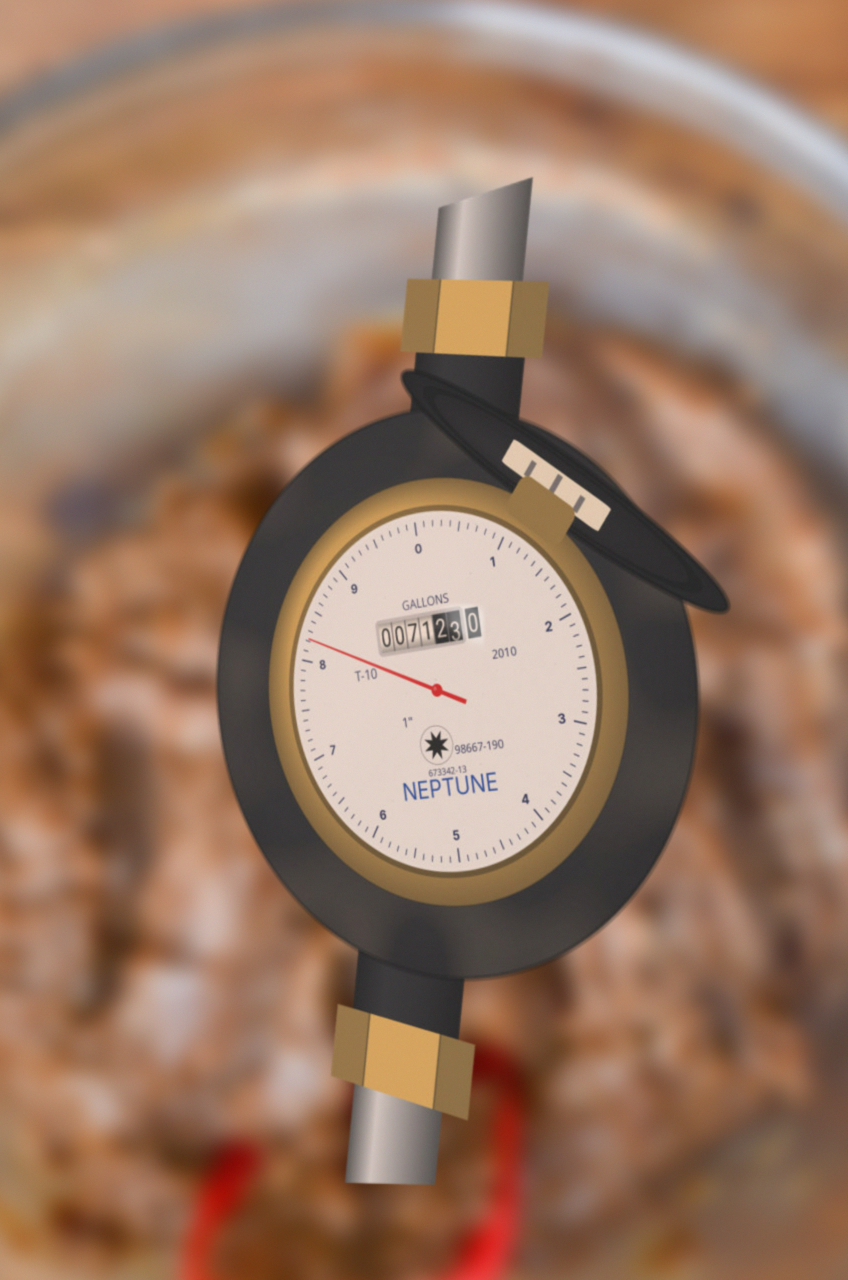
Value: value=71228.2 unit=gal
